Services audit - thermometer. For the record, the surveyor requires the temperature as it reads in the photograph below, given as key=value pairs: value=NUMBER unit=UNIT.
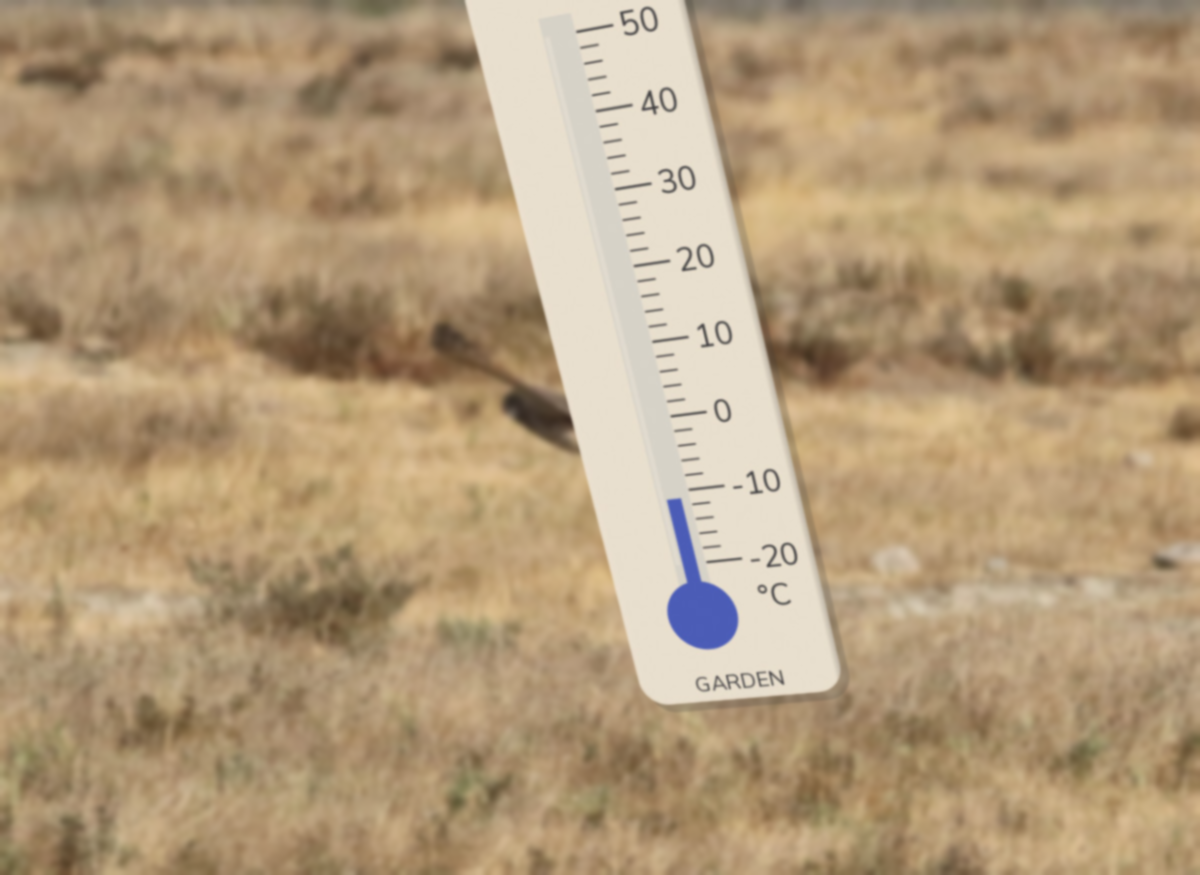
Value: value=-11 unit=°C
